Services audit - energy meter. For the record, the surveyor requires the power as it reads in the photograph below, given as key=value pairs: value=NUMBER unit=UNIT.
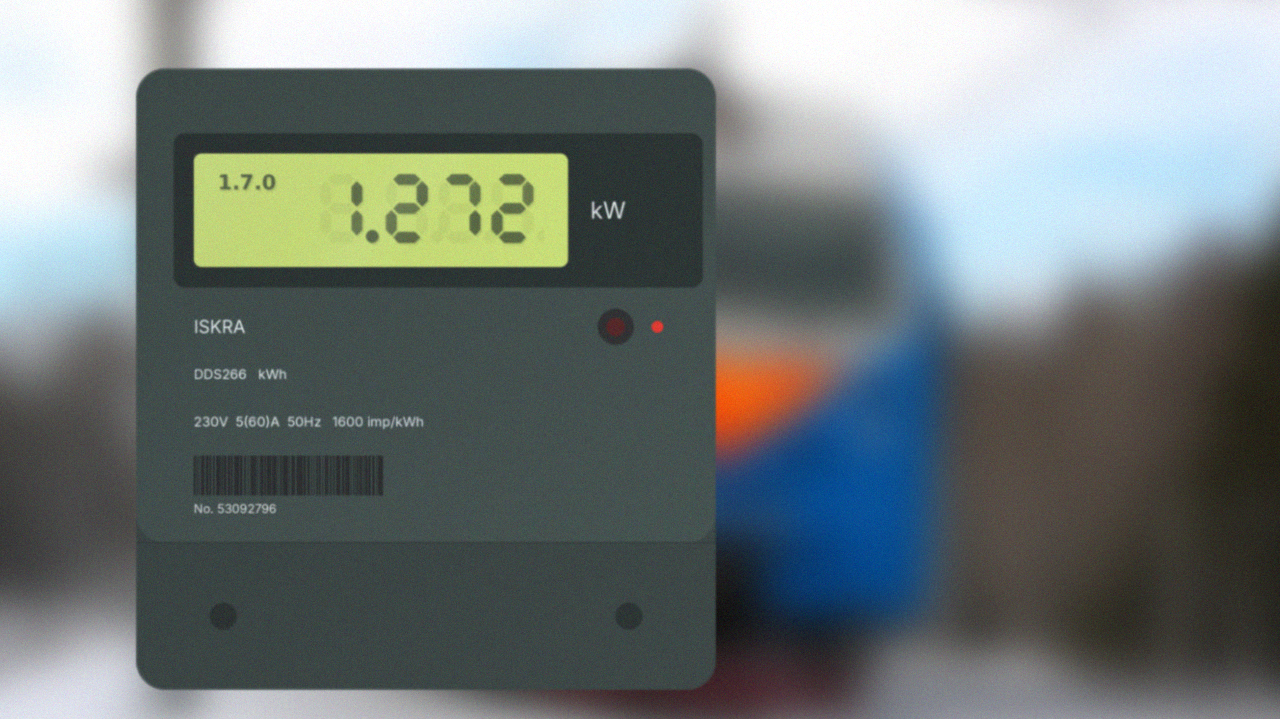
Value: value=1.272 unit=kW
